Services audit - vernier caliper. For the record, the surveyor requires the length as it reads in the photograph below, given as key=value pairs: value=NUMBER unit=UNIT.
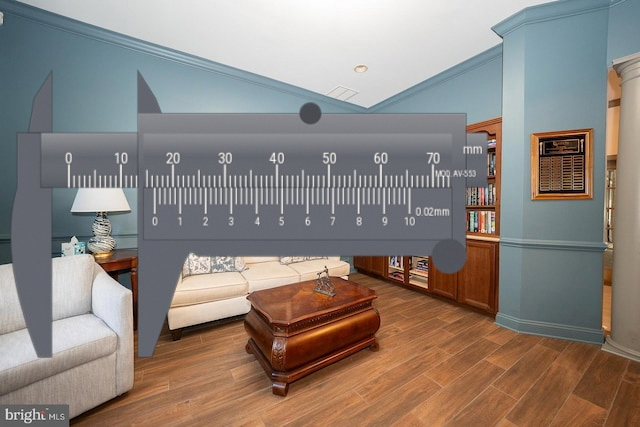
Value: value=16.5 unit=mm
